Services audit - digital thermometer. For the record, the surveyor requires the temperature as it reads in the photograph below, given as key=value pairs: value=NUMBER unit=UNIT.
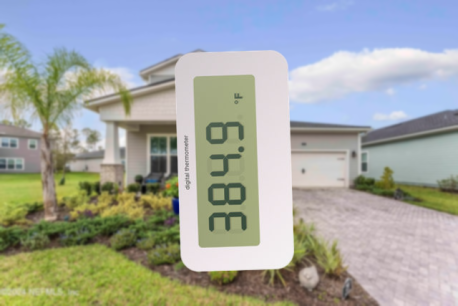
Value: value=384.9 unit=°F
